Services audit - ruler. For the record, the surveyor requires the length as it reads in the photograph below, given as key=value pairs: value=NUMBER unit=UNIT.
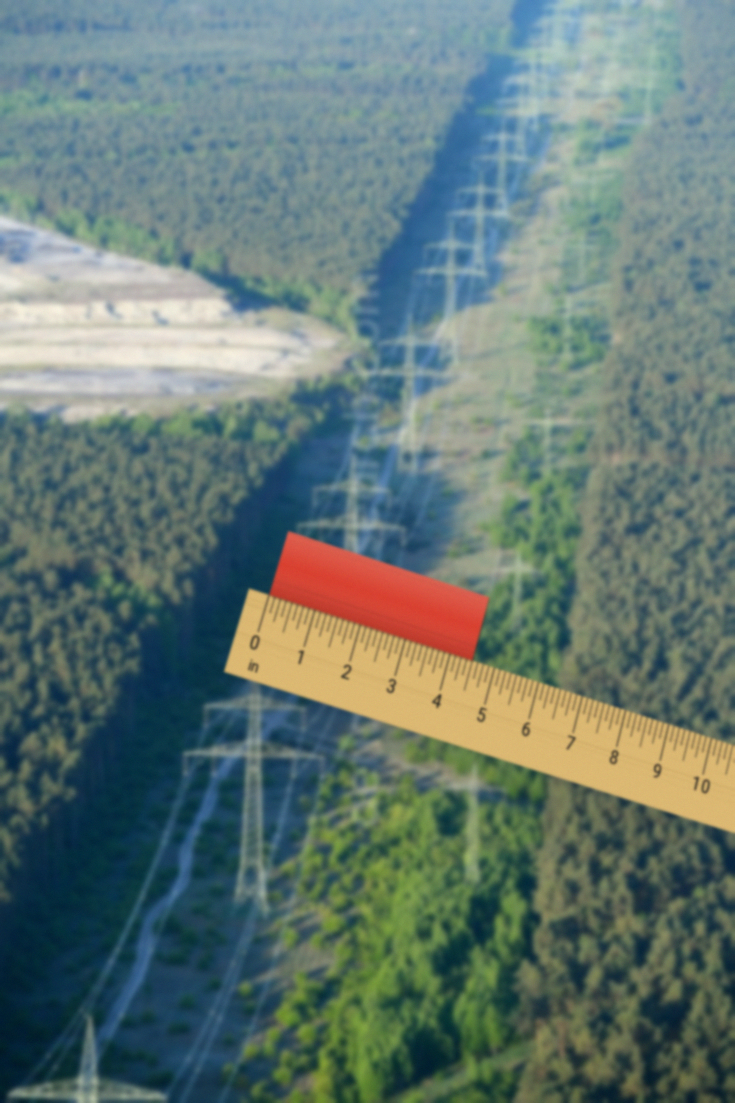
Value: value=4.5 unit=in
